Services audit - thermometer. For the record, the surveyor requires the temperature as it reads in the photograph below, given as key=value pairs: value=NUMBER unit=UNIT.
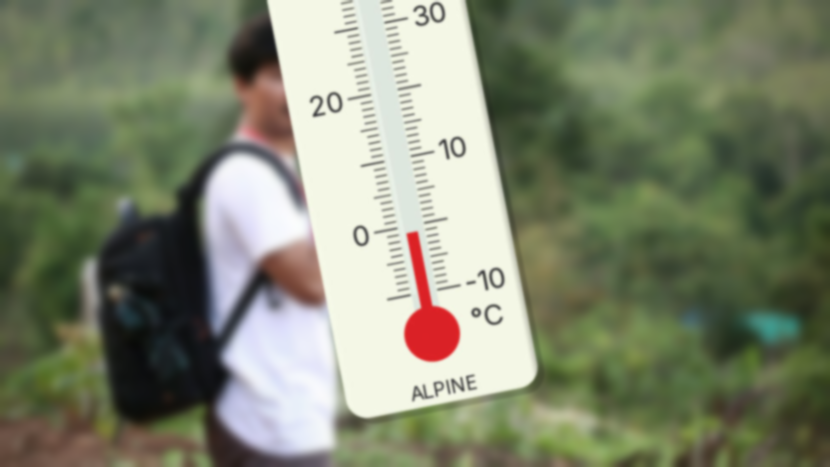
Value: value=-1 unit=°C
